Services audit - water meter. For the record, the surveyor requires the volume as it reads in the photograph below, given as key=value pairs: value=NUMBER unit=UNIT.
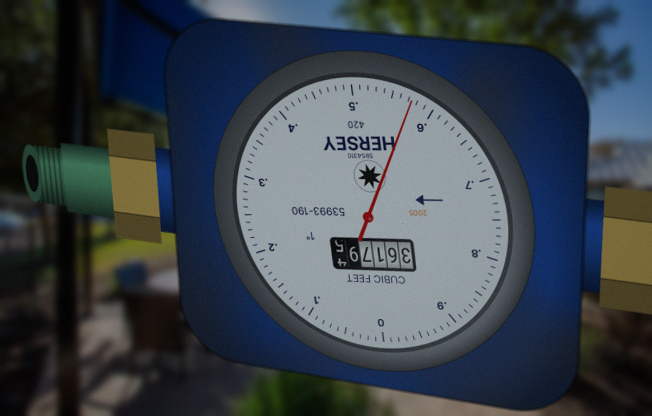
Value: value=361794.57 unit=ft³
